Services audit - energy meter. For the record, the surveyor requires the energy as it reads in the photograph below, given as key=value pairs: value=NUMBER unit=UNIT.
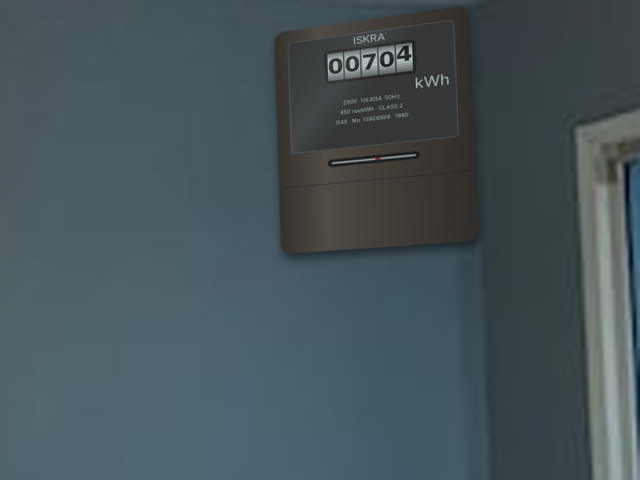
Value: value=704 unit=kWh
